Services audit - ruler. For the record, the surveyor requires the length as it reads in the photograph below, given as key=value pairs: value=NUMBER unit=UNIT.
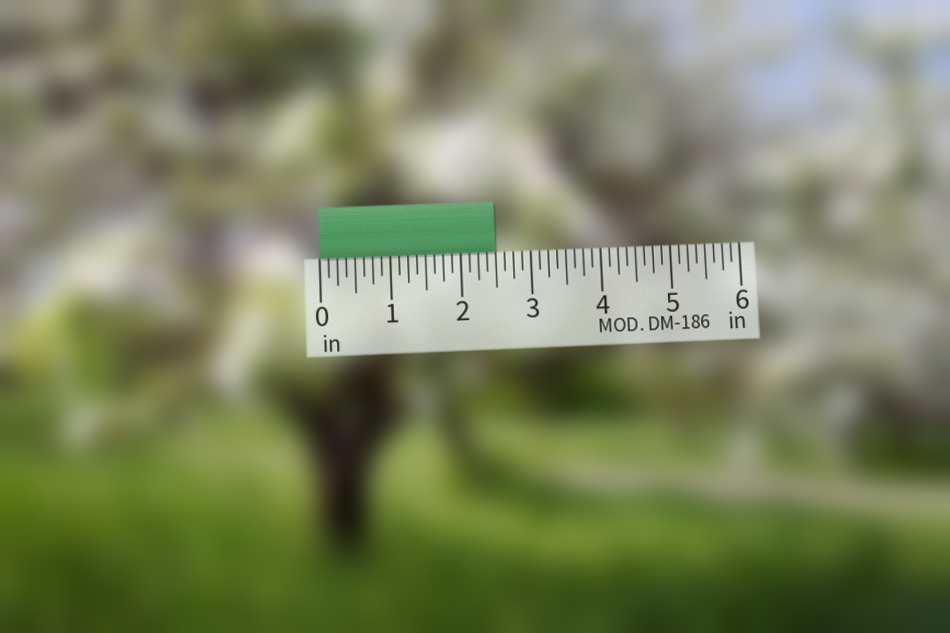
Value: value=2.5 unit=in
